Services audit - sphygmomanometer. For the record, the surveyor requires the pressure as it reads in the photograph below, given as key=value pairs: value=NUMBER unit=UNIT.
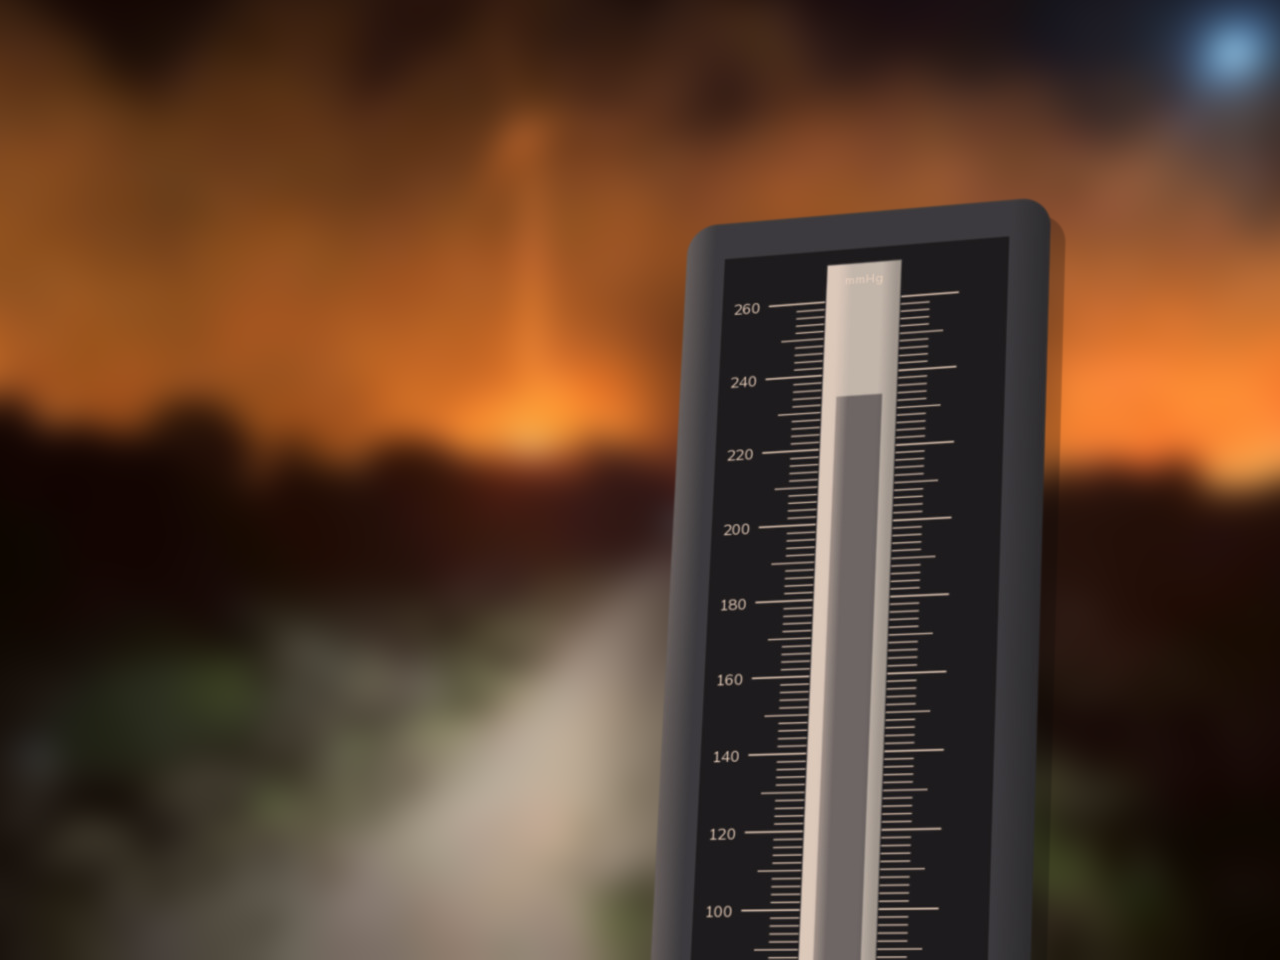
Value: value=234 unit=mmHg
